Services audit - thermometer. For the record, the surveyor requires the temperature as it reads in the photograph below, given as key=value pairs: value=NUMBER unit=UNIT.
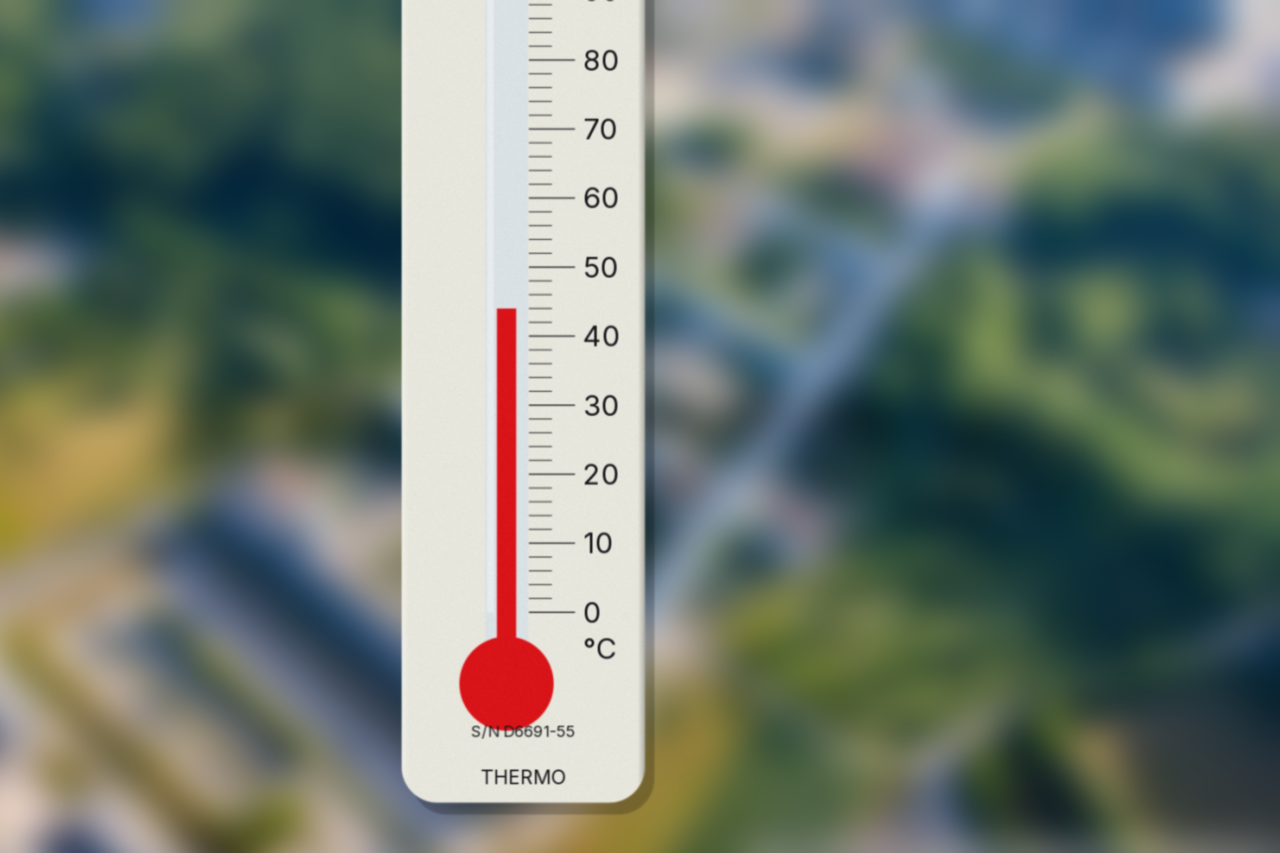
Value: value=44 unit=°C
